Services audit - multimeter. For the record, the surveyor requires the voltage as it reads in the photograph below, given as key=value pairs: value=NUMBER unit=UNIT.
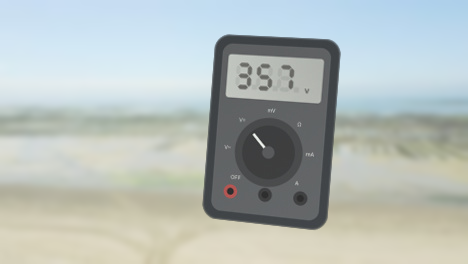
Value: value=357 unit=V
